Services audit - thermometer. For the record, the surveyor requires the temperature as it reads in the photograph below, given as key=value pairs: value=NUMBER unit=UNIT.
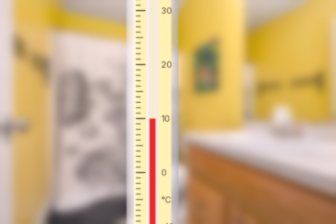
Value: value=10 unit=°C
